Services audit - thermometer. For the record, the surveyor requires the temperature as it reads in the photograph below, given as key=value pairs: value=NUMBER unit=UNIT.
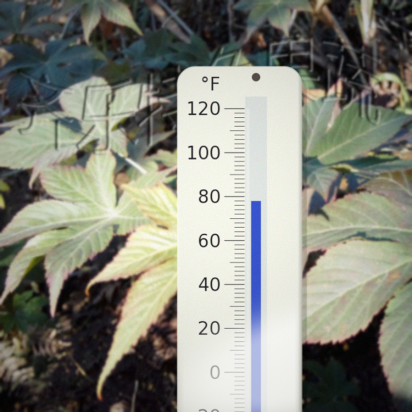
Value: value=78 unit=°F
